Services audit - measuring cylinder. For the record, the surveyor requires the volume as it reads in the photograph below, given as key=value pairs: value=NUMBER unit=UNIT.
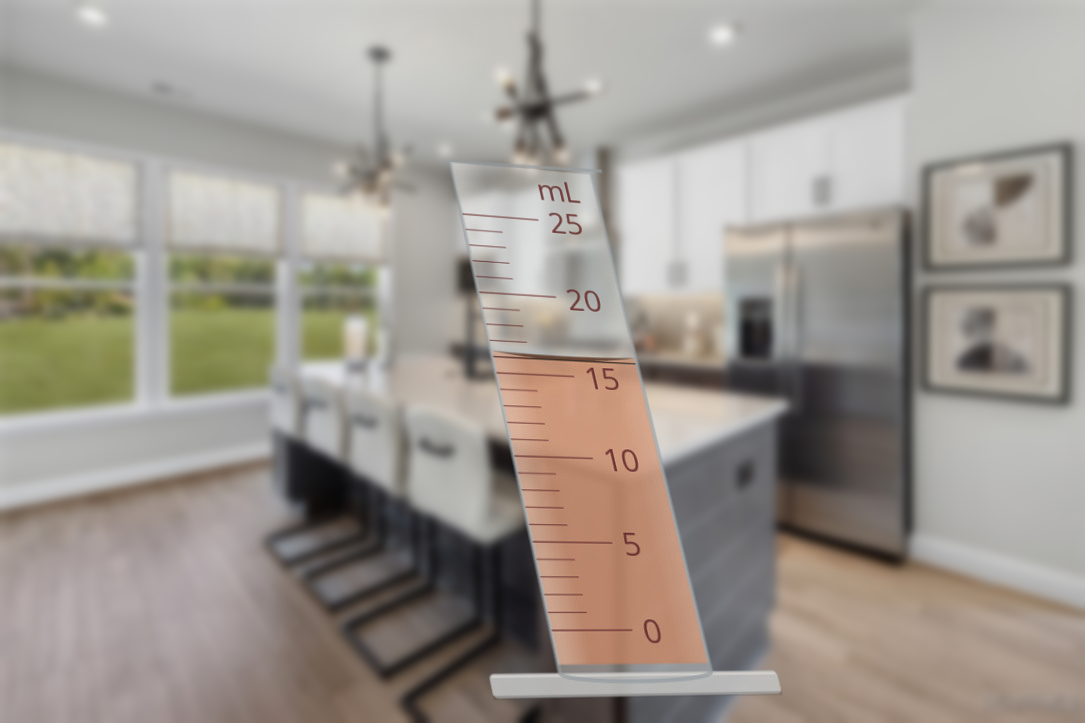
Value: value=16 unit=mL
